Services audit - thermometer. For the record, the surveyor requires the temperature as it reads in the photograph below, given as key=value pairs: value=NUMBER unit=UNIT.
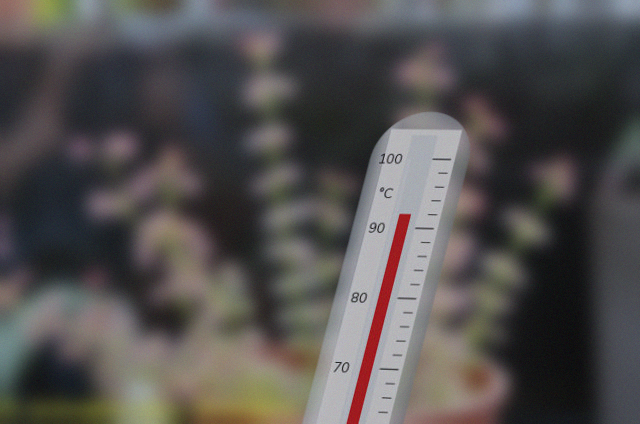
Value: value=92 unit=°C
